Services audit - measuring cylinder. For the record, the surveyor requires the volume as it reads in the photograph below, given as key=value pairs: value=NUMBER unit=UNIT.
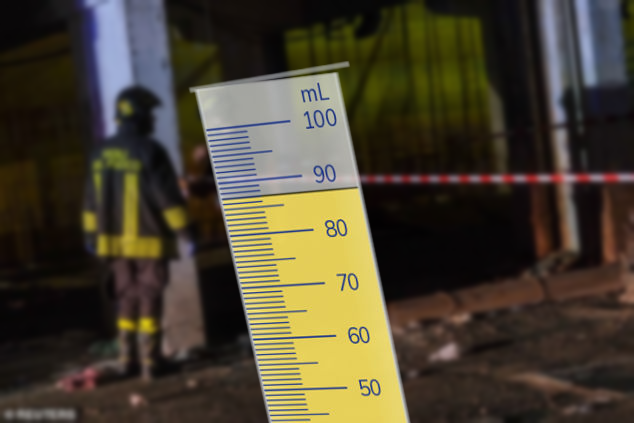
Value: value=87 unit=mL
